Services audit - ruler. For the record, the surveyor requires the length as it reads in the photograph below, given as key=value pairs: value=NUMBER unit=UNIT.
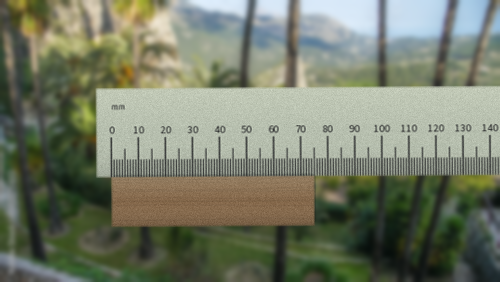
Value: value=75 unit=mm
